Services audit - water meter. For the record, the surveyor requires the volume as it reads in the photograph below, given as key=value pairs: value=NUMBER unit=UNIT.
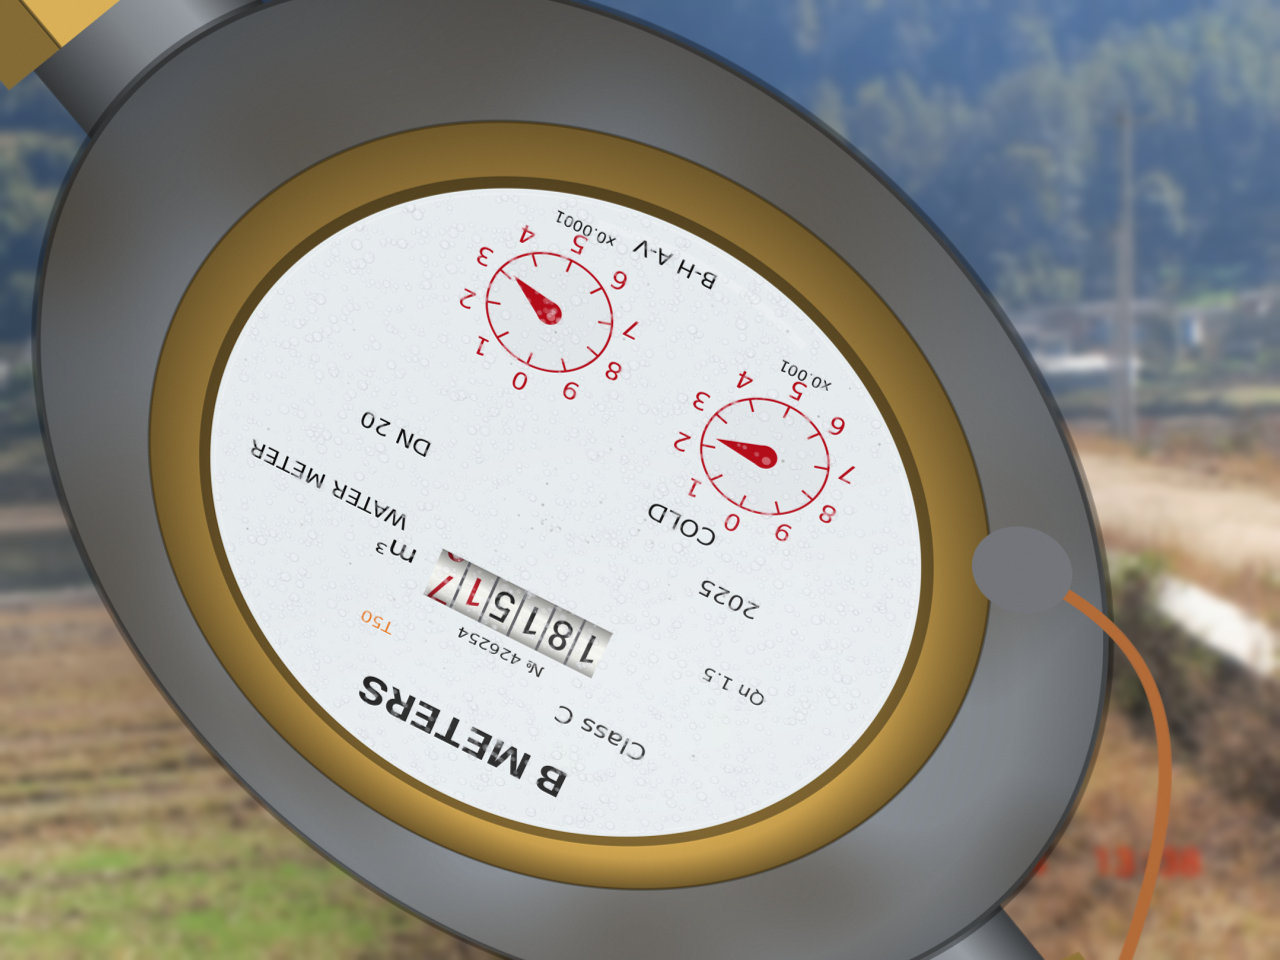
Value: value=1815.1723 unit=m³
